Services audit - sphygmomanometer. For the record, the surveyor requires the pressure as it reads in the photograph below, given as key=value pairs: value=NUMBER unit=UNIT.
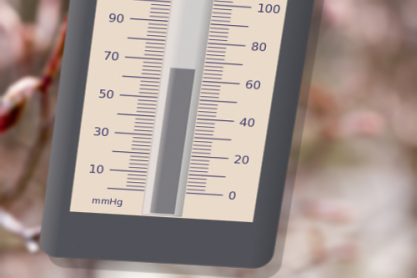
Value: value=66 unit=mmHg
